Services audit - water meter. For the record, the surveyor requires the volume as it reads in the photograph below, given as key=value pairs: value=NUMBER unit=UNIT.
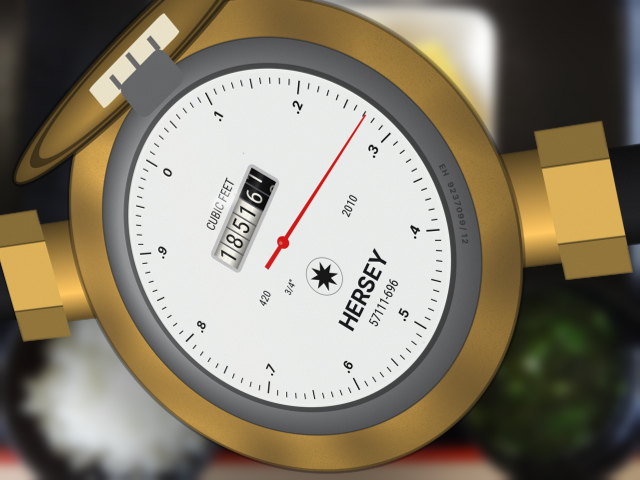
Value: value=185161.27 unit=ft³
